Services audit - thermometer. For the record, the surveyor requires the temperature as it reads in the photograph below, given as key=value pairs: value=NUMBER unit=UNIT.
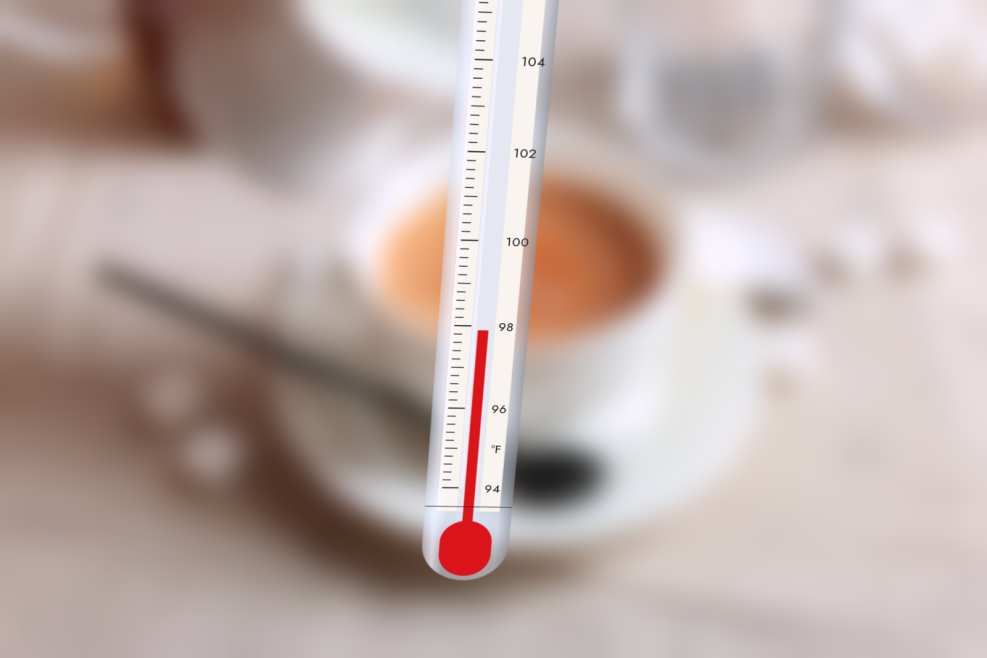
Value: value=97.9 unit=°F
